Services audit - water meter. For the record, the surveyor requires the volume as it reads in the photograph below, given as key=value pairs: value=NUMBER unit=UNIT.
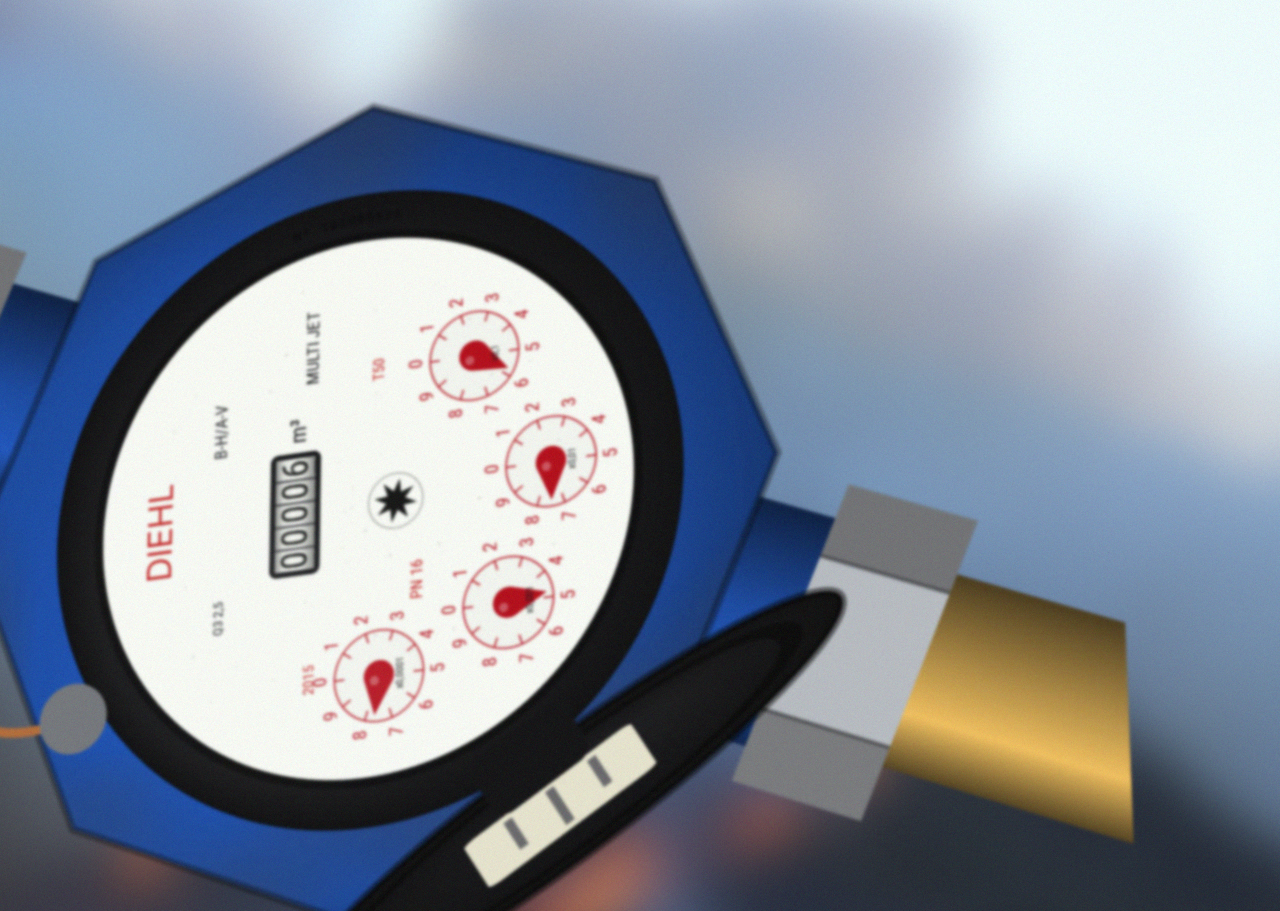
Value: value=6.5747 unit=m³
